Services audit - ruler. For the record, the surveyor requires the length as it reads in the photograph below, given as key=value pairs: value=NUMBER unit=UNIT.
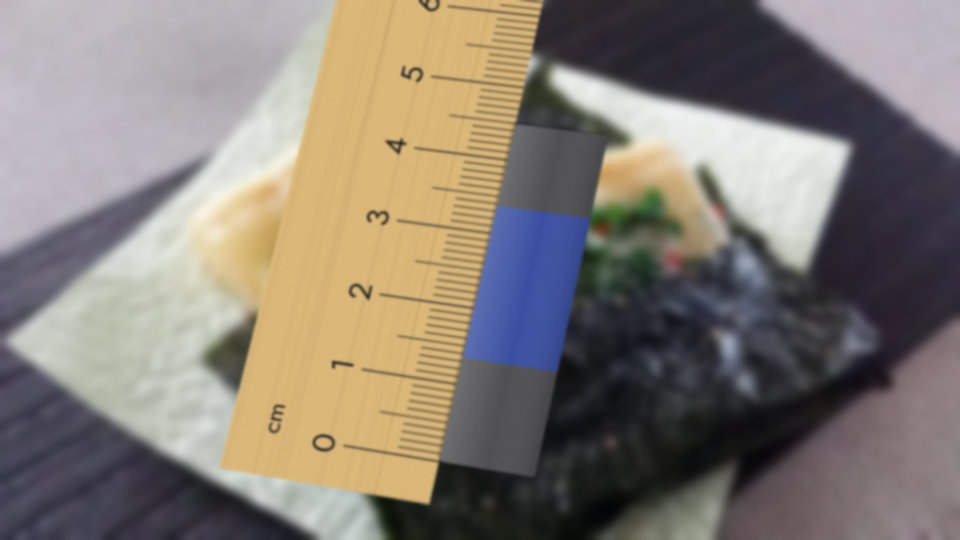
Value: value=4.5 unit=cm
